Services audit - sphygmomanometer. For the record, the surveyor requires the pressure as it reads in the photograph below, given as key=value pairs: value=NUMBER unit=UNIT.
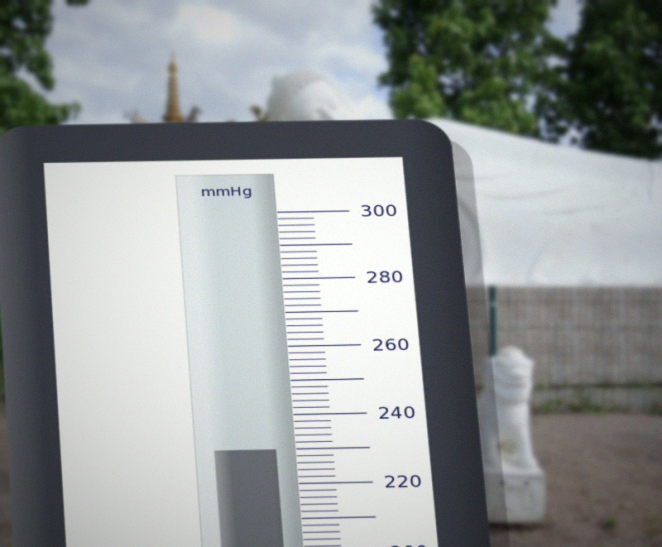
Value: value=230 unit=mmHg
